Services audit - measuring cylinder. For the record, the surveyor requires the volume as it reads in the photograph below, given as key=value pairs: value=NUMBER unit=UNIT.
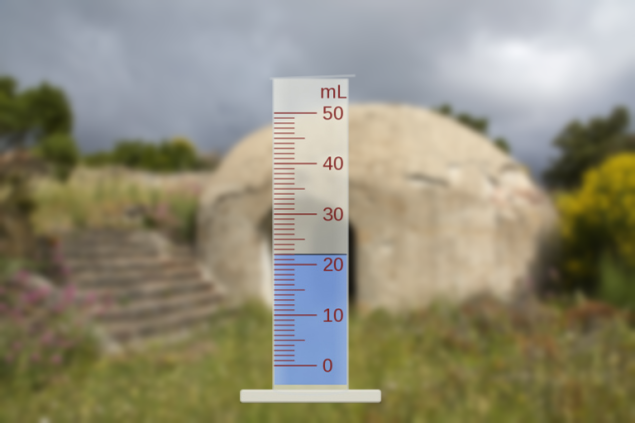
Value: value=22 unit=mL
